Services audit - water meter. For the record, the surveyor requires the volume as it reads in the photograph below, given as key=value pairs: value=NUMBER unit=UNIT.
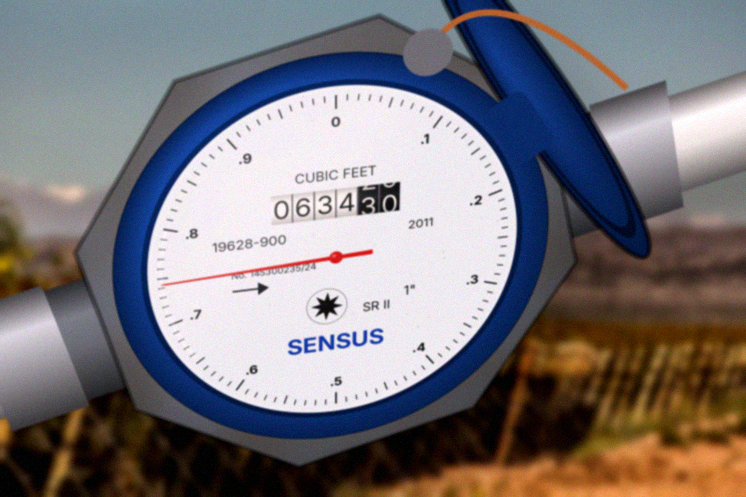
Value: value=63429.74 unit=ft³
